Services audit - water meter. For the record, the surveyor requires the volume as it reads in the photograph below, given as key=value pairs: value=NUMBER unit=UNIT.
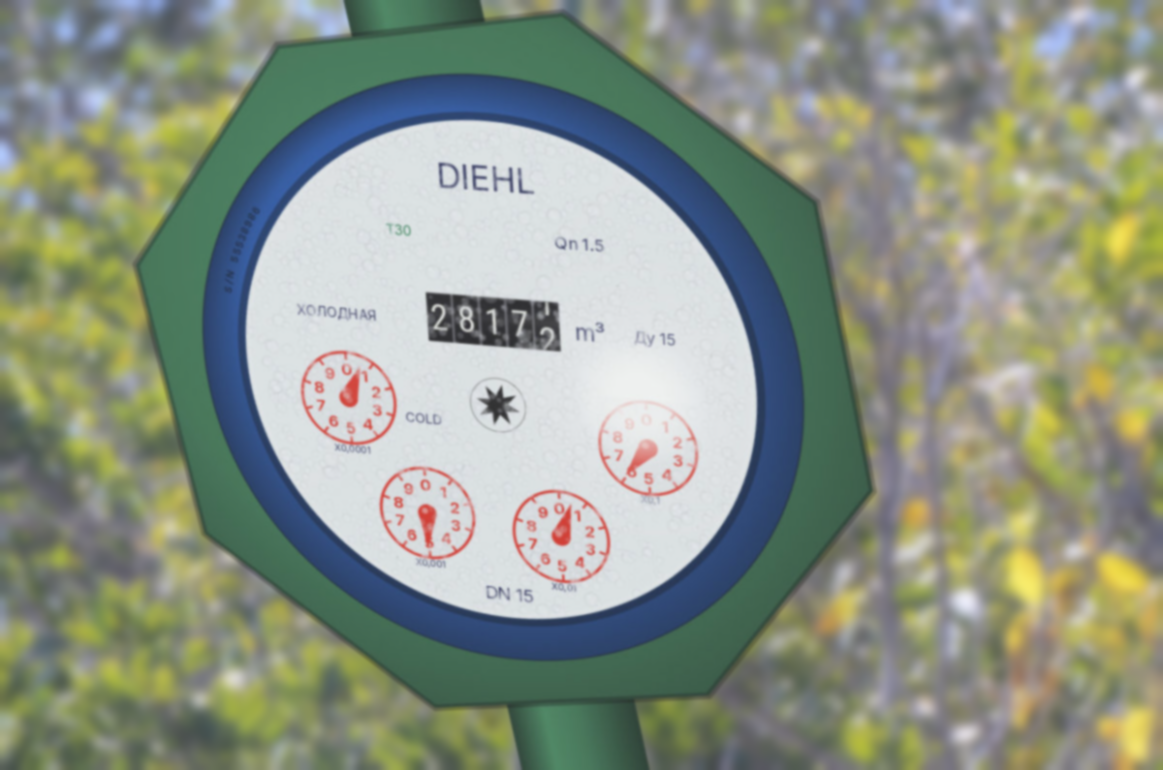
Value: value=28171.6050 unit=m³
